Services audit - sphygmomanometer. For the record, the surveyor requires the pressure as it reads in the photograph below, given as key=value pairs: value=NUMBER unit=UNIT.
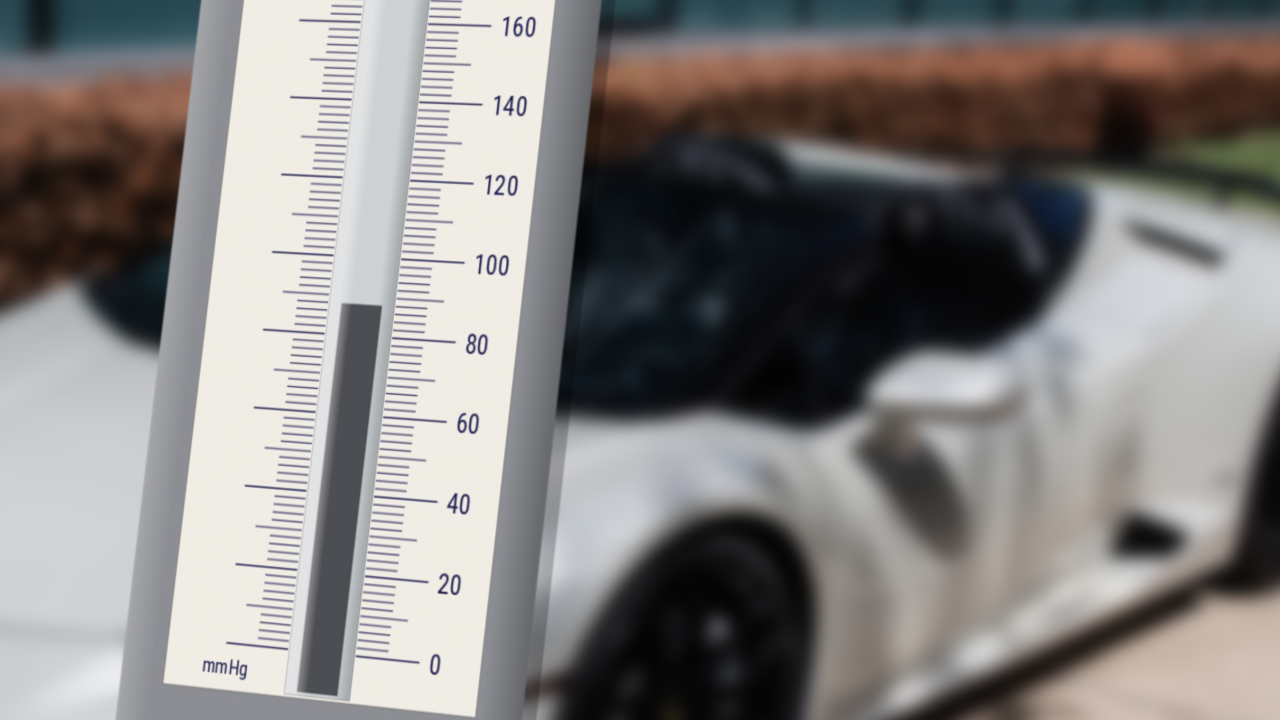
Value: value=88 unit=mmHg
